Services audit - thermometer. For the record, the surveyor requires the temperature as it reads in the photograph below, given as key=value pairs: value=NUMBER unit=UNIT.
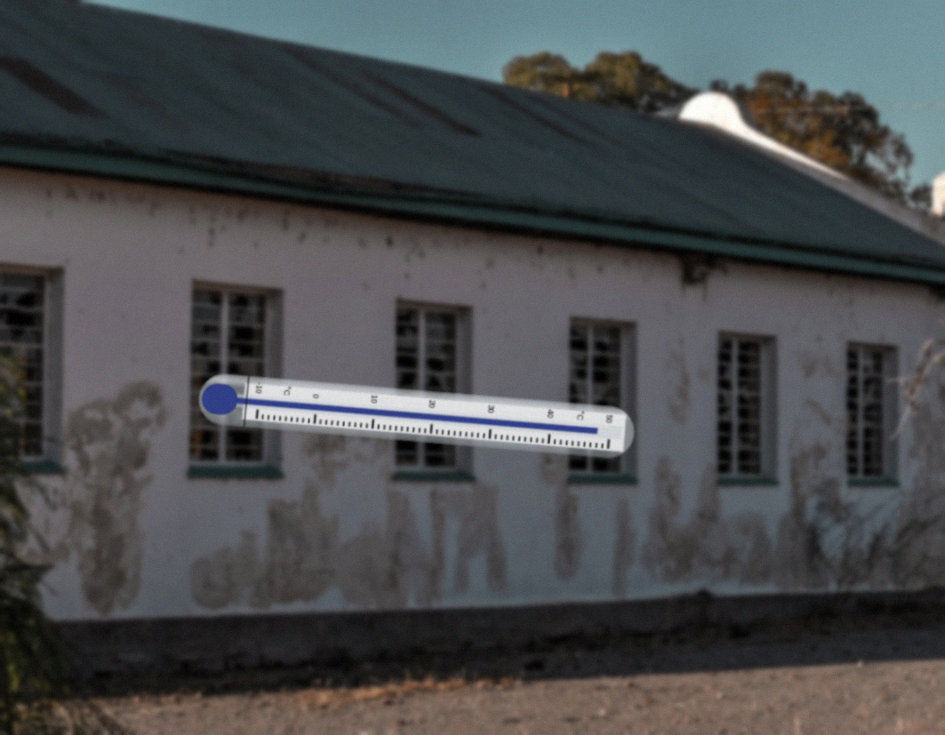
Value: value=48 unit=°C
